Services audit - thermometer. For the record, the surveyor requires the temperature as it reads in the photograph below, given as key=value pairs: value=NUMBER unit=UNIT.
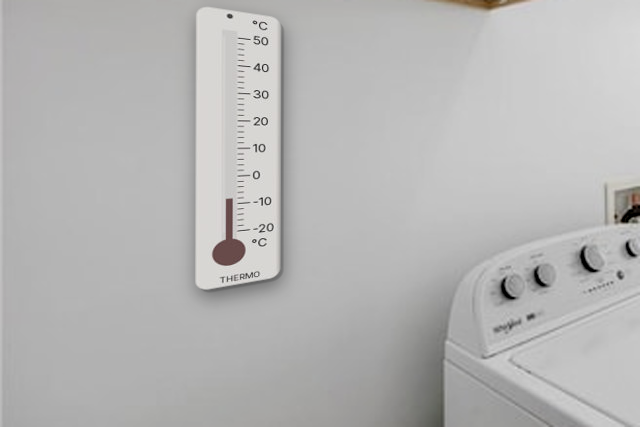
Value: value=-8 unit=°C
